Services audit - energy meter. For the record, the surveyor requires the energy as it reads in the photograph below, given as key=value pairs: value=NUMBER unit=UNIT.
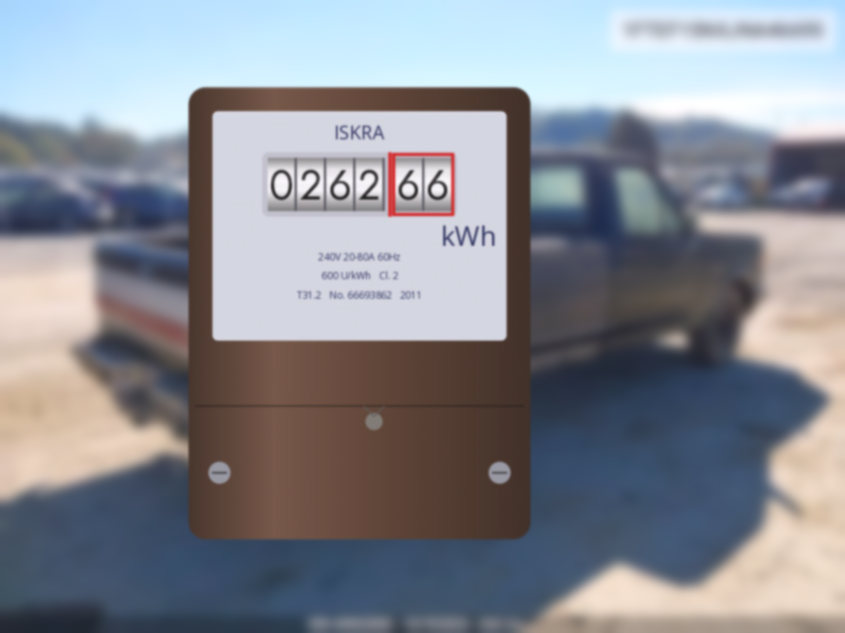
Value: value=262.66 unit=kWh
